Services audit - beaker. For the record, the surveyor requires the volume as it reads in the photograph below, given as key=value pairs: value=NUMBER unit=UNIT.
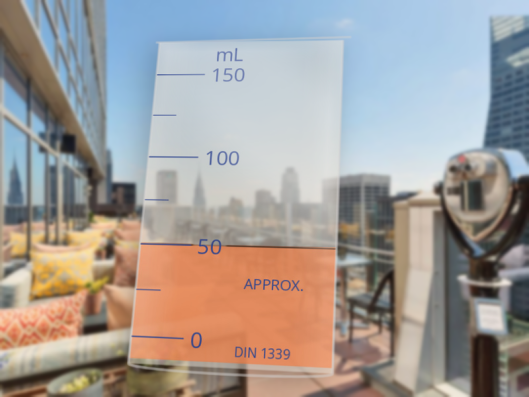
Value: value=50 unit=mL
